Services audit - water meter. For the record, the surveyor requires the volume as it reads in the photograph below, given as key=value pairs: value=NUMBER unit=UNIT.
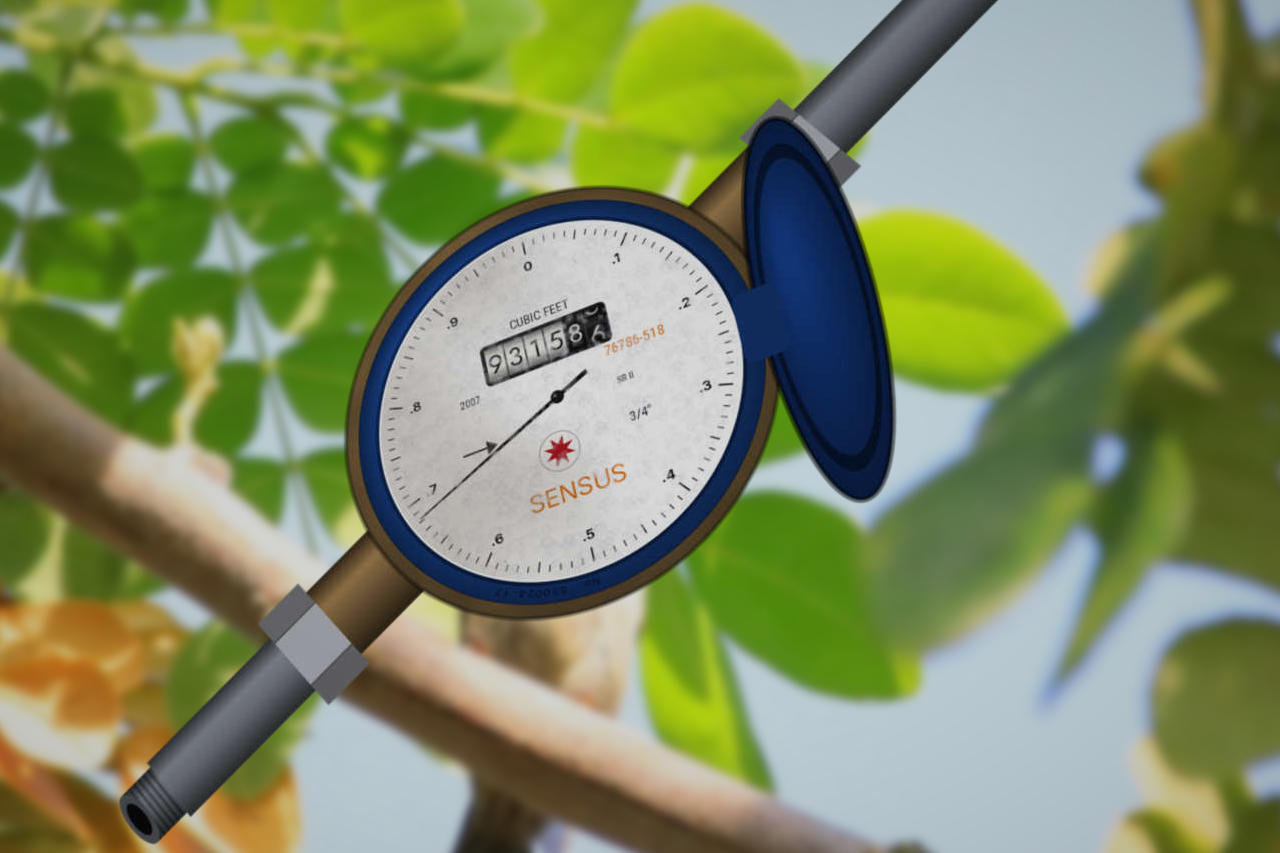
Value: value=931585.68 unit=ft³
